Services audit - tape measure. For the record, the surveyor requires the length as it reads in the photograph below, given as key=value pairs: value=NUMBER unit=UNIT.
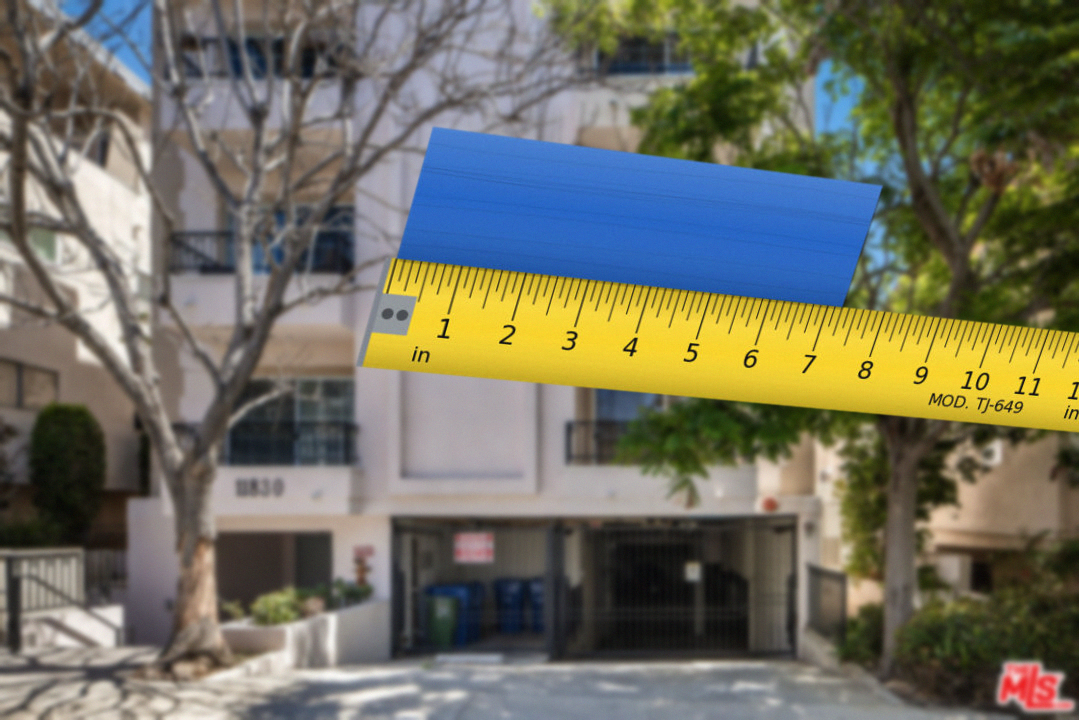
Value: value=7.25 unit=in
